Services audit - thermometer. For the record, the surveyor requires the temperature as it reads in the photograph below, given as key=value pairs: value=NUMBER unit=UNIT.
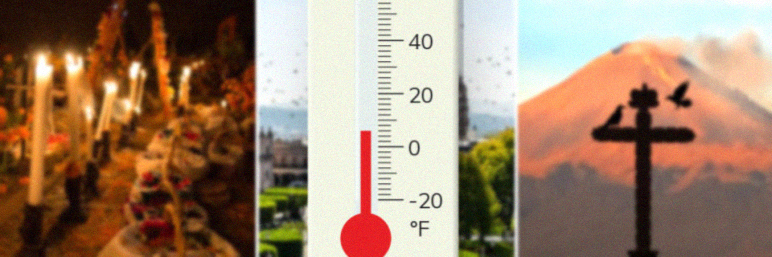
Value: value=6 unit=°F
